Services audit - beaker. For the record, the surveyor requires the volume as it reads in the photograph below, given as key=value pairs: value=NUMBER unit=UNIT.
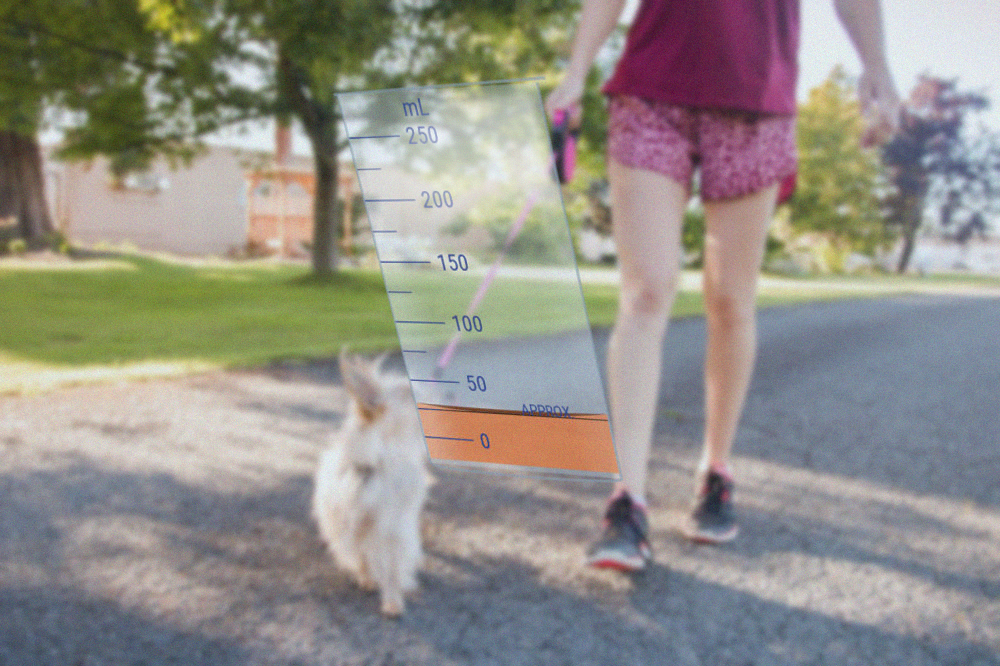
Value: value=25 unit=mL
